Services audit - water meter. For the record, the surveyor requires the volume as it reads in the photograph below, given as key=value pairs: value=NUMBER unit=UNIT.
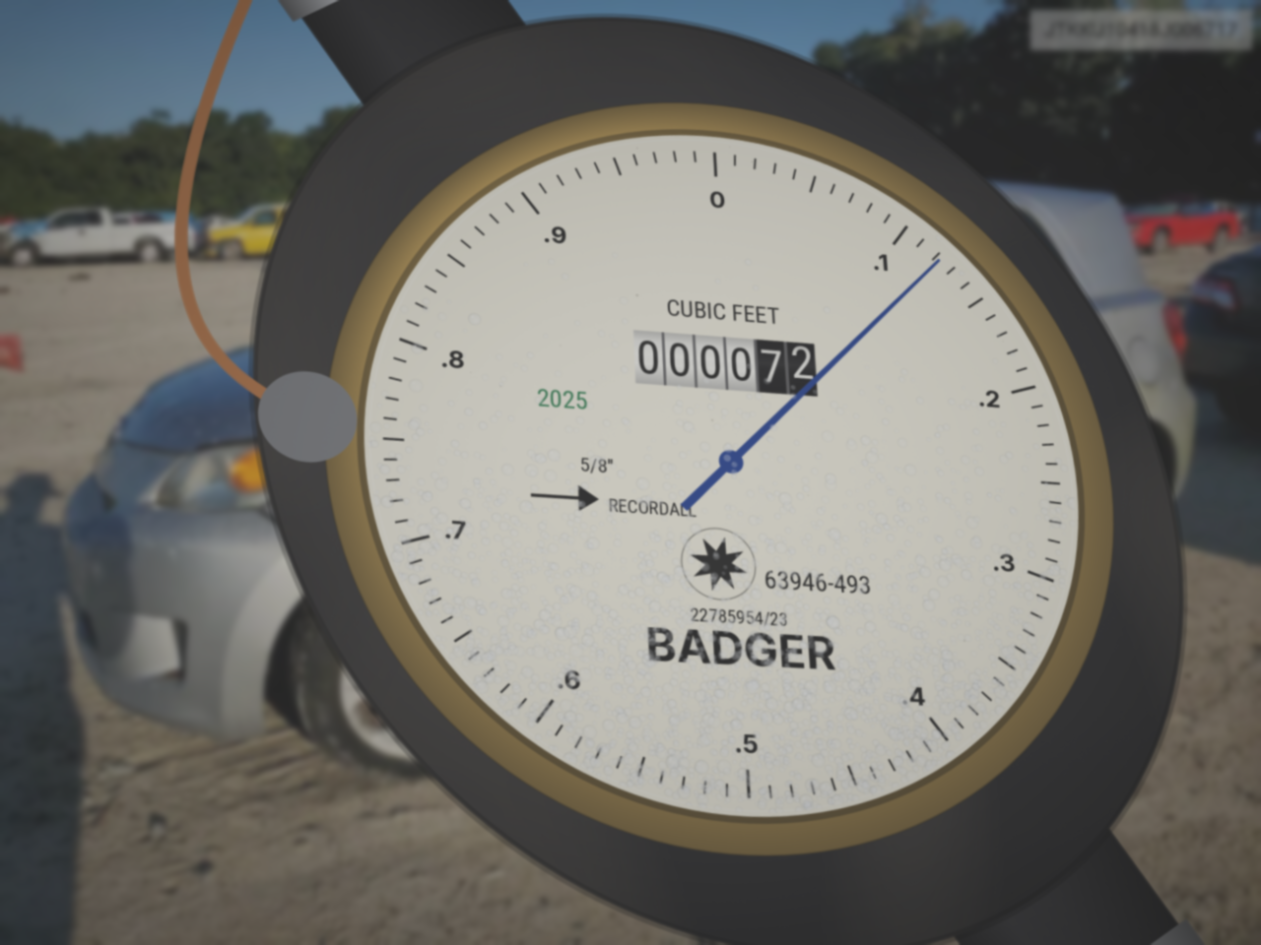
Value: value=72.12 unit=ft³
